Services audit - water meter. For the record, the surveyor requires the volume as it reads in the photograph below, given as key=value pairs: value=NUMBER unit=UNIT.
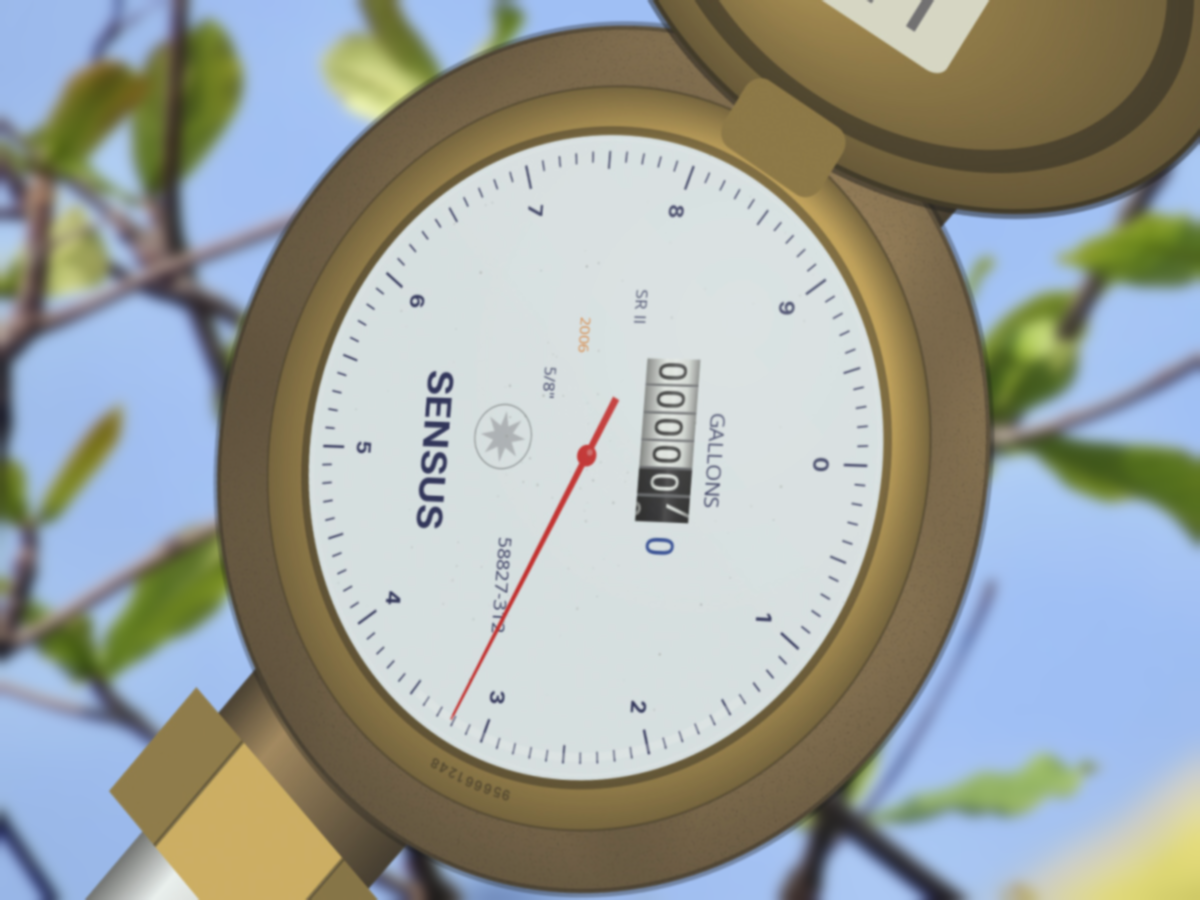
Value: value=73.2 unit=gal
